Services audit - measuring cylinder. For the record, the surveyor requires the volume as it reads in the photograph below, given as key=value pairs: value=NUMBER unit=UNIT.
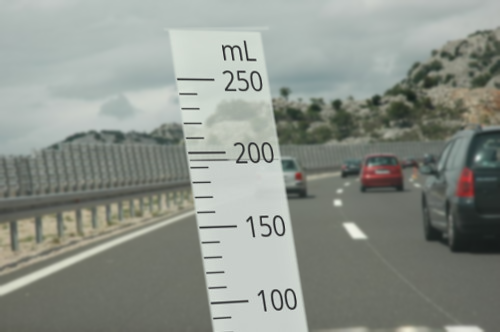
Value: value=195 unit=mL
